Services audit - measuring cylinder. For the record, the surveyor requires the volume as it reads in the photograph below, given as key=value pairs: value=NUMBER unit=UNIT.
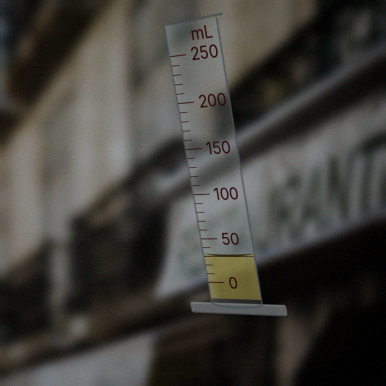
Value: value=30 unit=mL
